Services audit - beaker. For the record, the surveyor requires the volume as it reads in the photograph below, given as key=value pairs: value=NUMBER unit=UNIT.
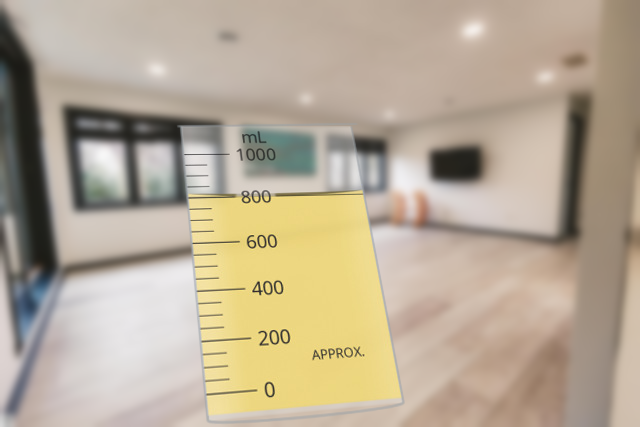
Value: value=800 unit=mL
